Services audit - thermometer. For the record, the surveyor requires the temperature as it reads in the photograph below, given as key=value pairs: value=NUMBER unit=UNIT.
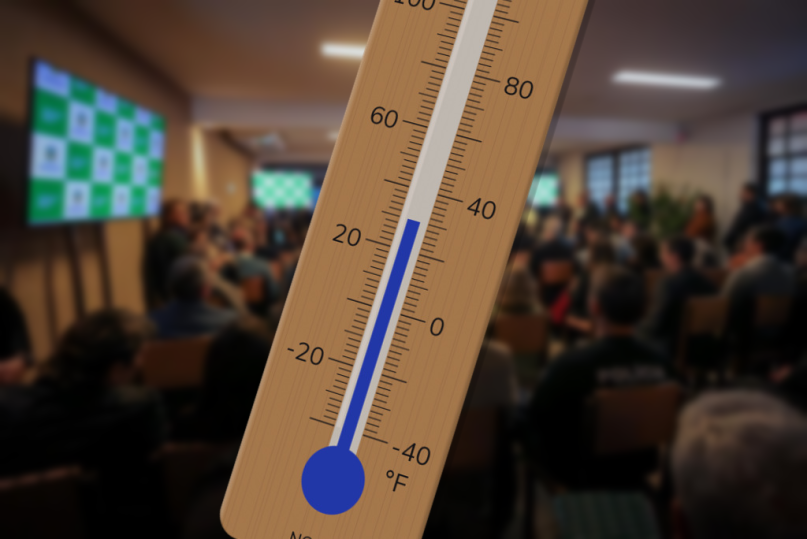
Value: value=30 unit=°F
